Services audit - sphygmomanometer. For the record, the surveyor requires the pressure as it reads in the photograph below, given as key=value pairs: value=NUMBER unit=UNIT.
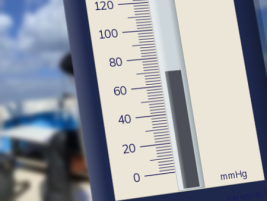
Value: value=70 unit=mmHg
